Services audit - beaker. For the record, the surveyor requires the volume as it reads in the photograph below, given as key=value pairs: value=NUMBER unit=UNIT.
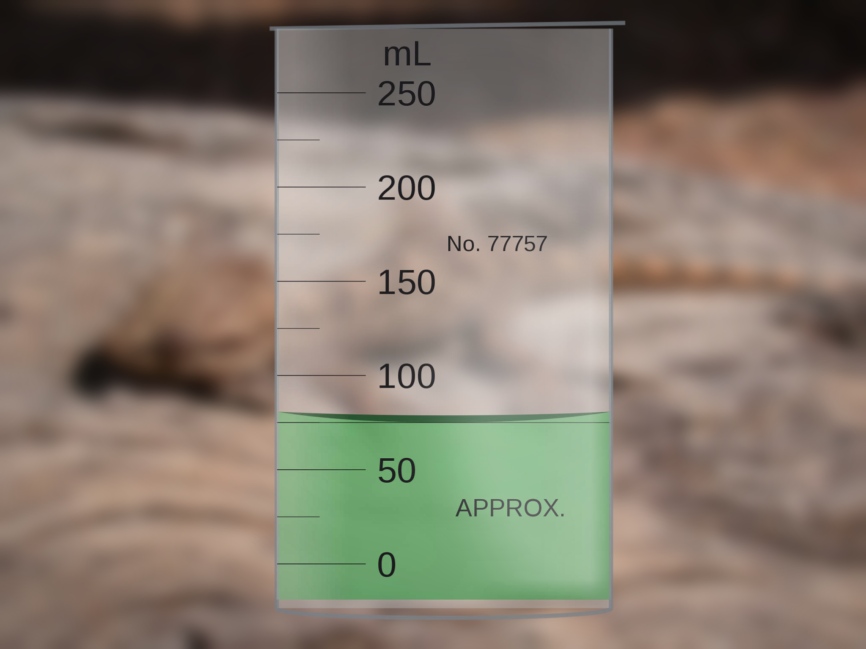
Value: value=75 unit=mL
